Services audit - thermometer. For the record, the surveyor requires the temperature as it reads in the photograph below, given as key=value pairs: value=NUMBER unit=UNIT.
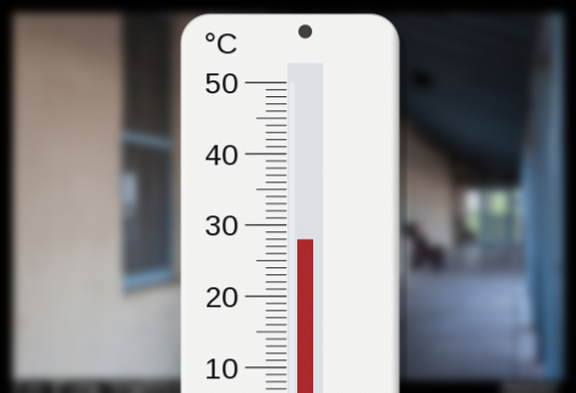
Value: value=28 unit=°C
